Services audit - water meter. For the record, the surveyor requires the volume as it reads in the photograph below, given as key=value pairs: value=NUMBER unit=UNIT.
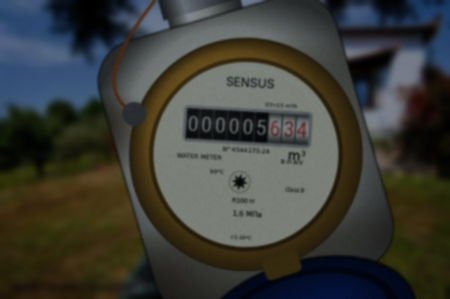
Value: value=5.634 unit=m³
